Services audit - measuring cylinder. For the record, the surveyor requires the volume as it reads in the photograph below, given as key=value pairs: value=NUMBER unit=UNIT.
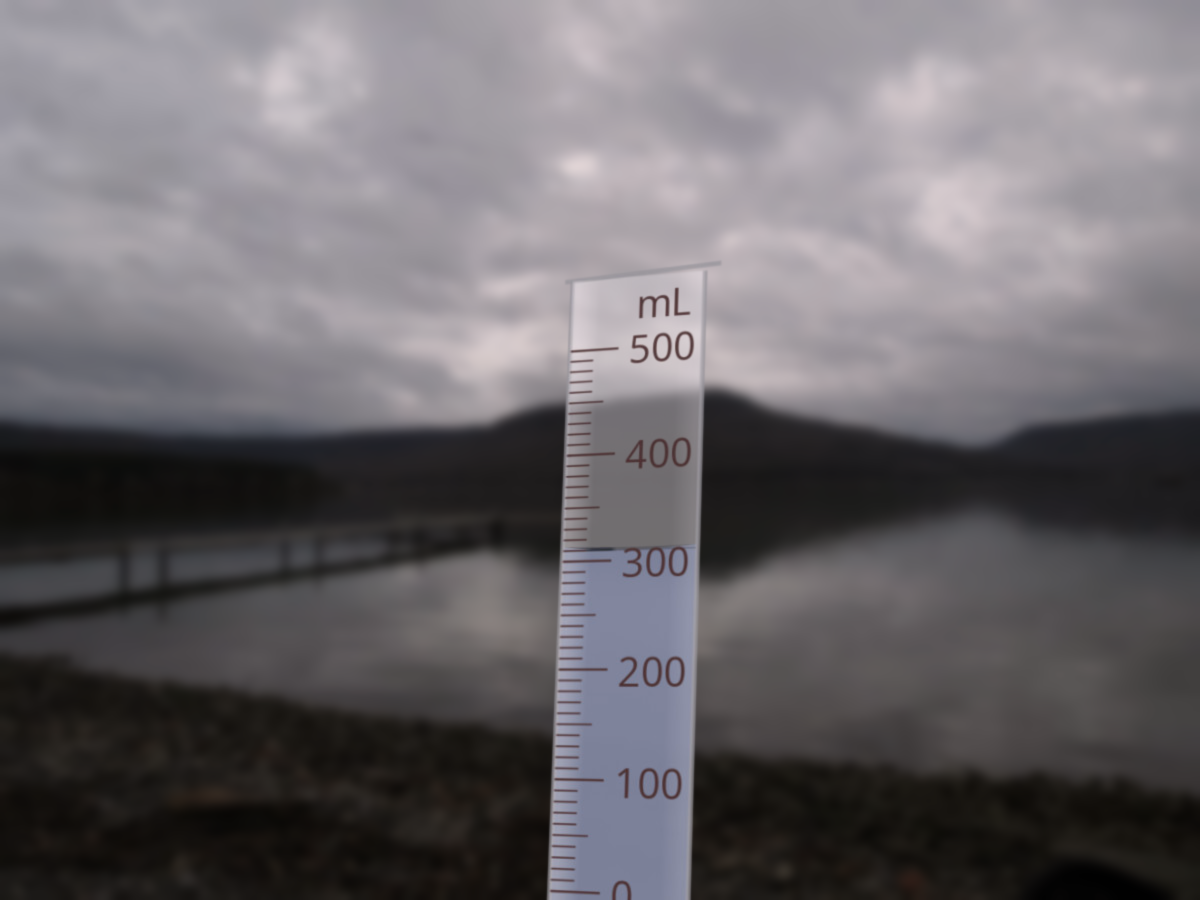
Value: value=310 unit=mL
